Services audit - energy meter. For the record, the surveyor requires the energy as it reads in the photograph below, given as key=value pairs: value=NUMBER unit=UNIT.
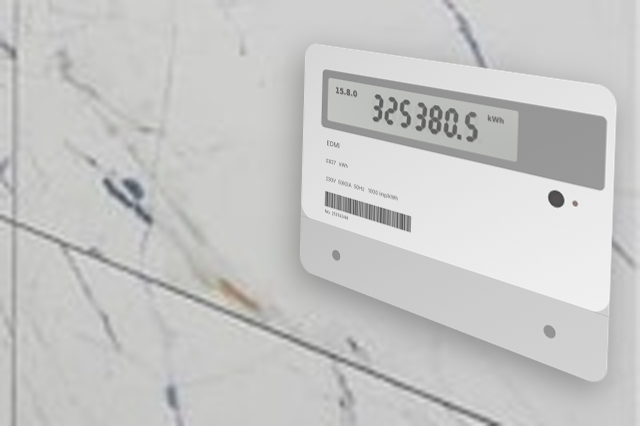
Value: value=325380.5 unit=kWh
